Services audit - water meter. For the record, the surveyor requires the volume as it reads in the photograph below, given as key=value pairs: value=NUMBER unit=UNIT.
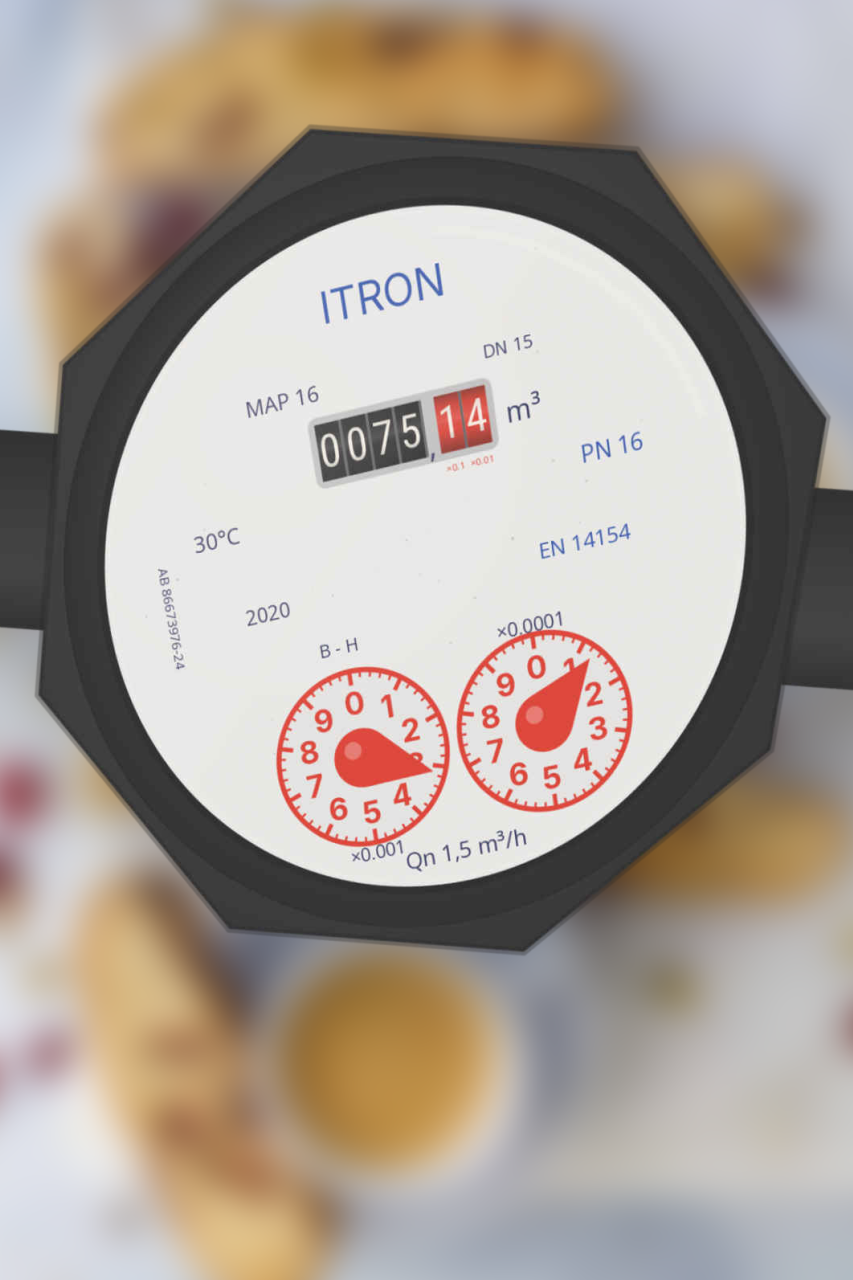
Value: value=75.1431 unit=m³
